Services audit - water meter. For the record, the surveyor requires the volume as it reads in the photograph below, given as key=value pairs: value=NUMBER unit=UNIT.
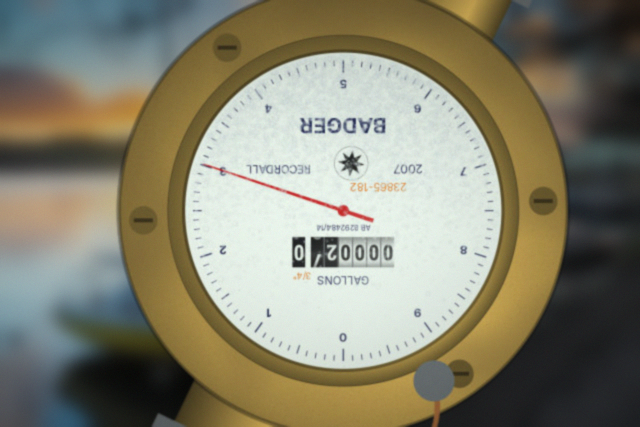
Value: value=273.0 unit=gal
